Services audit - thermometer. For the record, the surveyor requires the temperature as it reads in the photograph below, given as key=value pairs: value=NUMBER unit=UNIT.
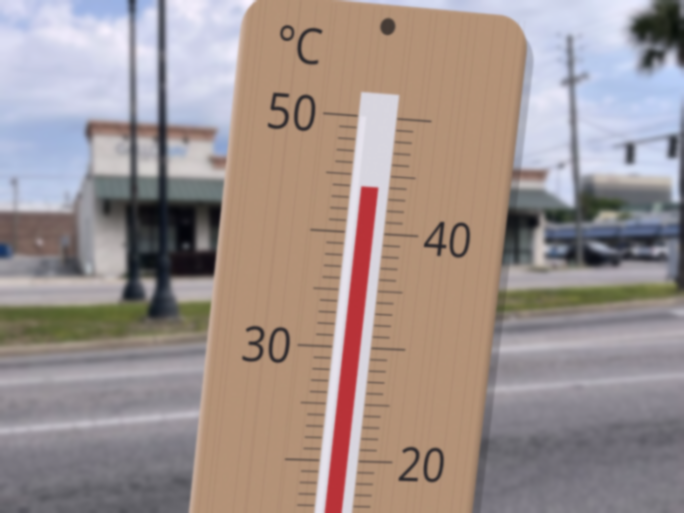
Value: value=44 unit=°C
